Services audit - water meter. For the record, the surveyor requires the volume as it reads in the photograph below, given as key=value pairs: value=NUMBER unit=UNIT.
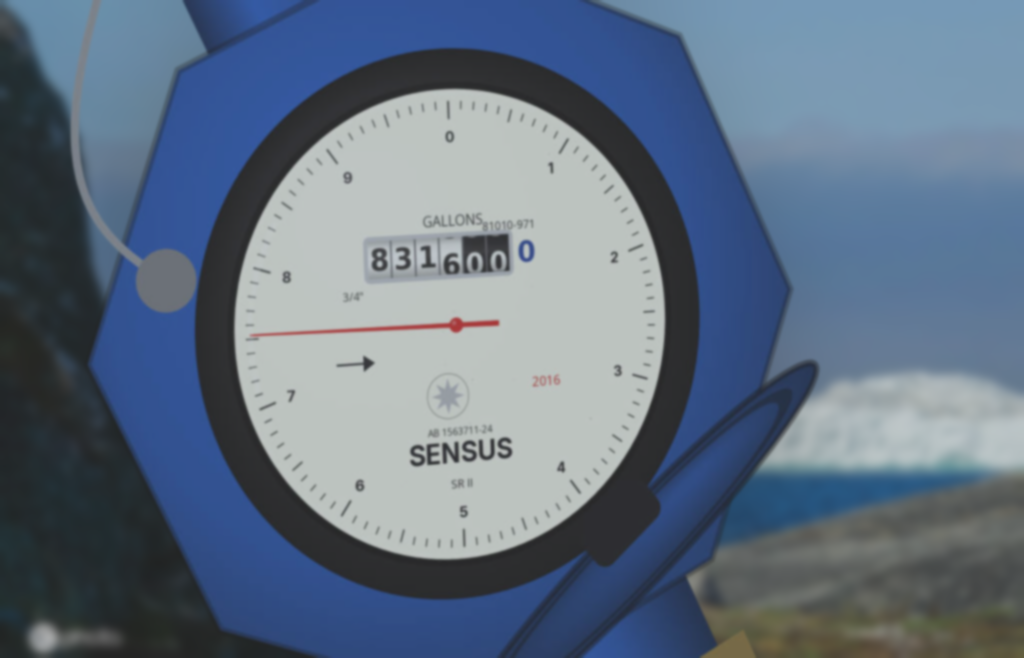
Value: value=8315997.5 unit=gal
